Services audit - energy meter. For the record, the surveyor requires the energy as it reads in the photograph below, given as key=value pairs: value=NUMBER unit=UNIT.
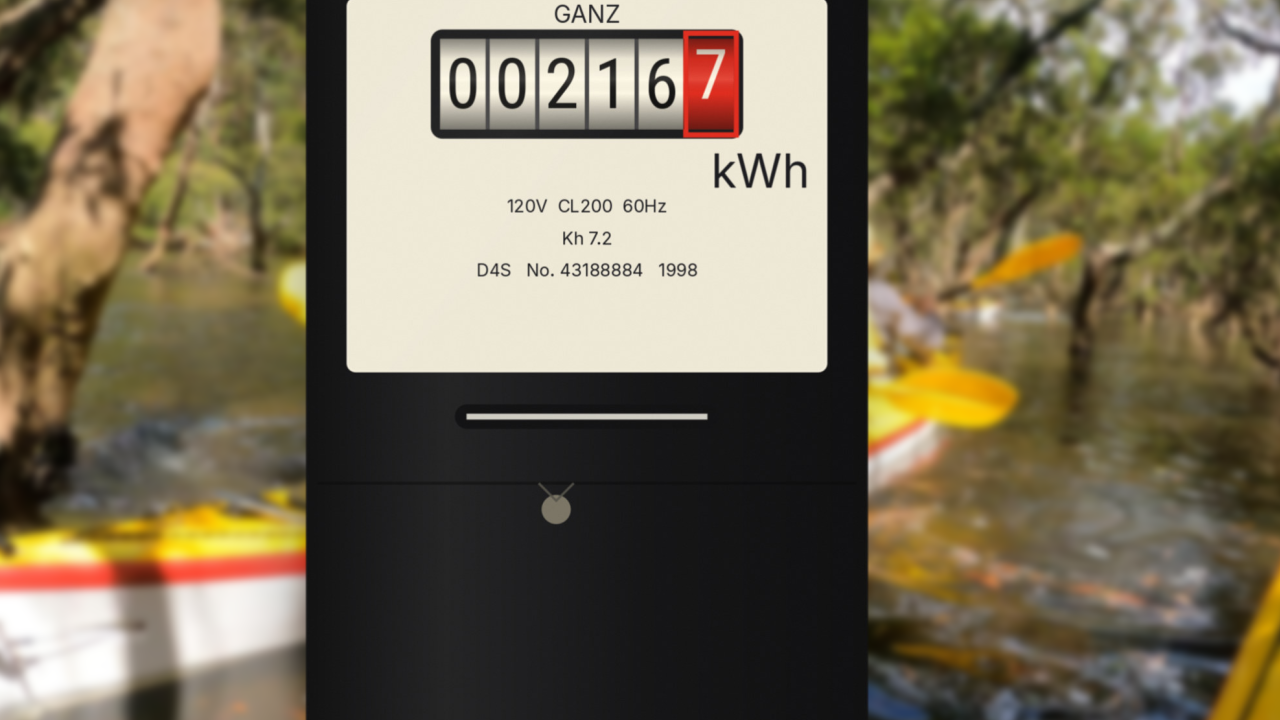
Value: value=216.7 unit=kWh
